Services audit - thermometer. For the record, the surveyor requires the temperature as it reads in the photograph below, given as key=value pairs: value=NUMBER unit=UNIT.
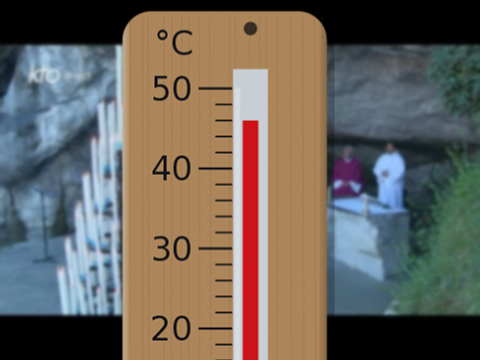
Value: value=46 unit=°C
